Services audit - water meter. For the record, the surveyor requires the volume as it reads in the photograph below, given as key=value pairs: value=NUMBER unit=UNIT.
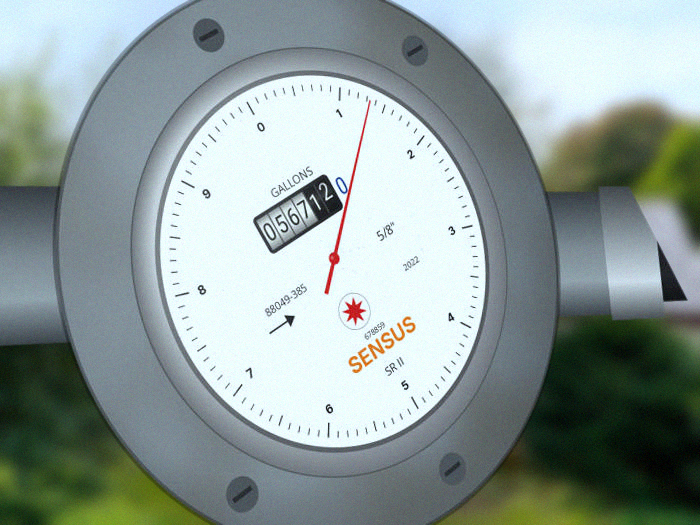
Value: value=567121.3 unit=gal
